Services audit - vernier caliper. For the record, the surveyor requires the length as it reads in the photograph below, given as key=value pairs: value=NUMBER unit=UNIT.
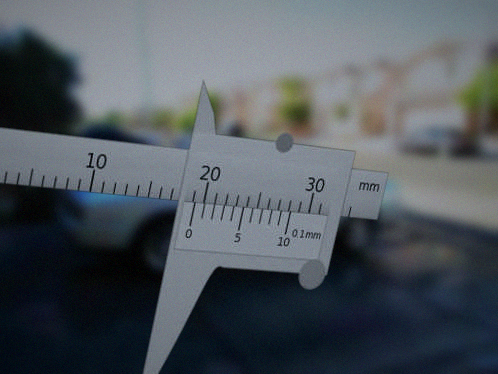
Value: value=19.2 unit=mm
